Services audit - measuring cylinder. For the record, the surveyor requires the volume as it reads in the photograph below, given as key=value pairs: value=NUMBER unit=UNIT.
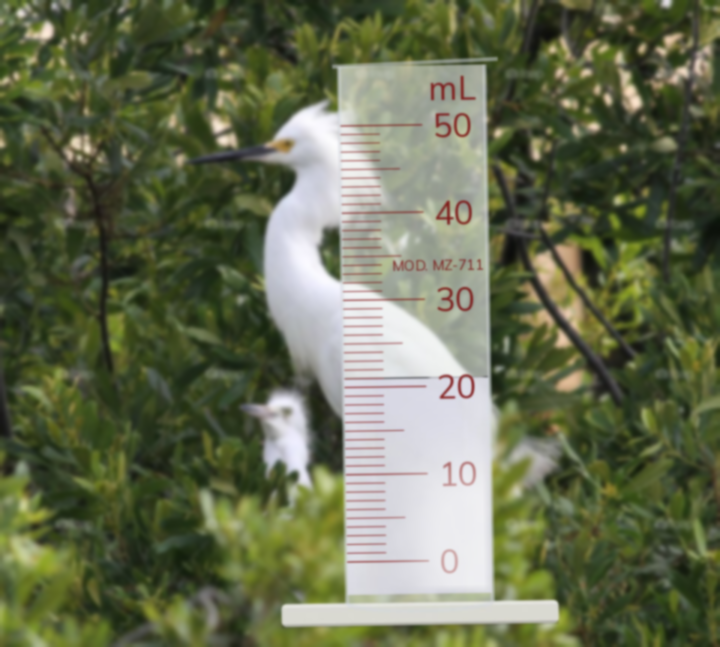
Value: value=21 unit=mL
